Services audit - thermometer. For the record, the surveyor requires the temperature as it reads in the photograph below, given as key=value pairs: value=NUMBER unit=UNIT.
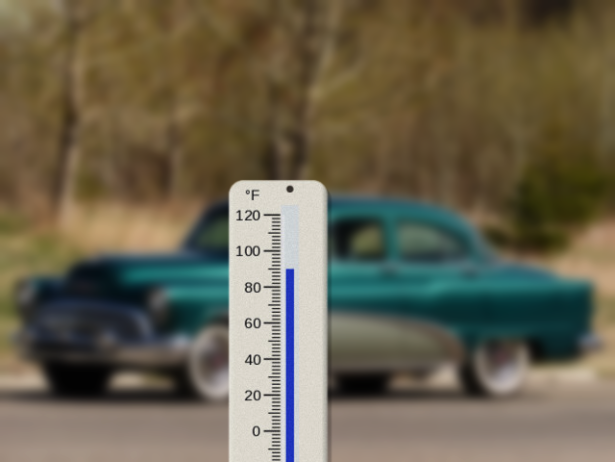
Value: value=90 unit=°F
